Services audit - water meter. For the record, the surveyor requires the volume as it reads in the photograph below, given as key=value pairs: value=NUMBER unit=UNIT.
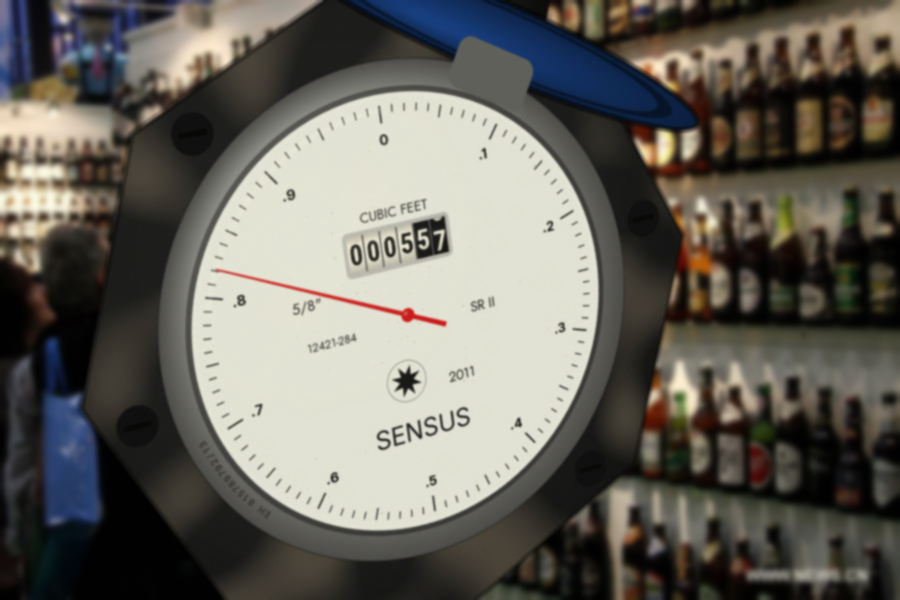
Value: value=556.82 unit=ft³
